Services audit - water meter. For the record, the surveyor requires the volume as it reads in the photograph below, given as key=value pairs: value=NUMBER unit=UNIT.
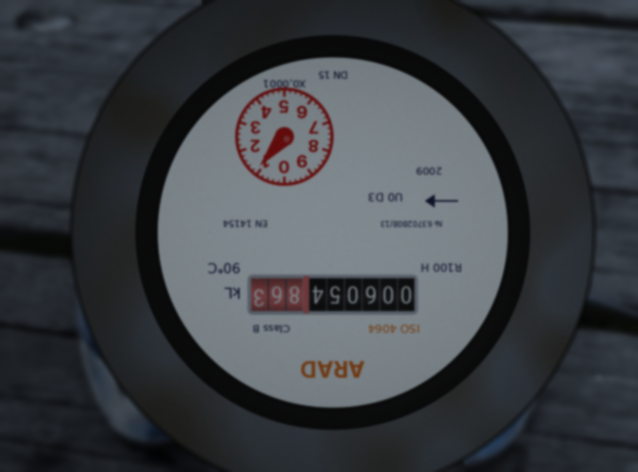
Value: value=6054.8631 unit=kL
